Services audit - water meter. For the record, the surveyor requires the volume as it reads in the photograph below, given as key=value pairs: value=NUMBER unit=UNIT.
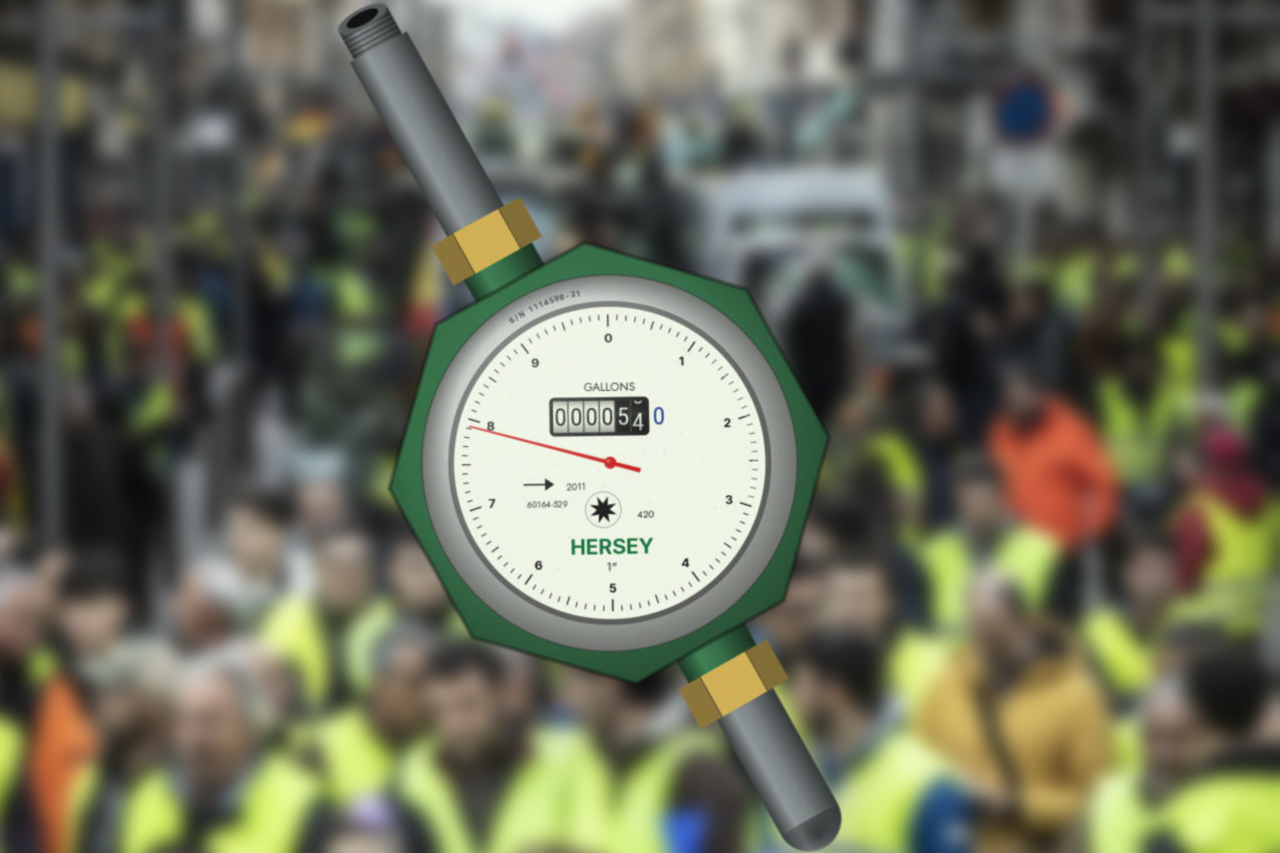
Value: value=537.9 unit=gal
